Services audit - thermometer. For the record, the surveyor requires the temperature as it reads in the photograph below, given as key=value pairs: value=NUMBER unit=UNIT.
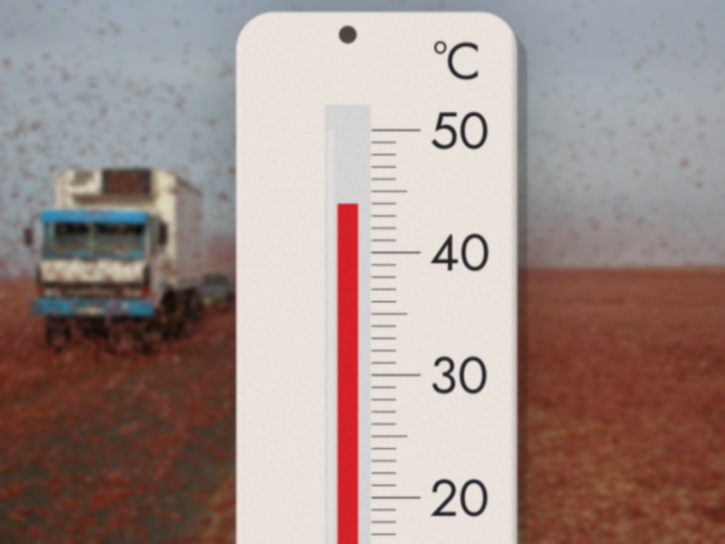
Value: value=44 unit=°C
